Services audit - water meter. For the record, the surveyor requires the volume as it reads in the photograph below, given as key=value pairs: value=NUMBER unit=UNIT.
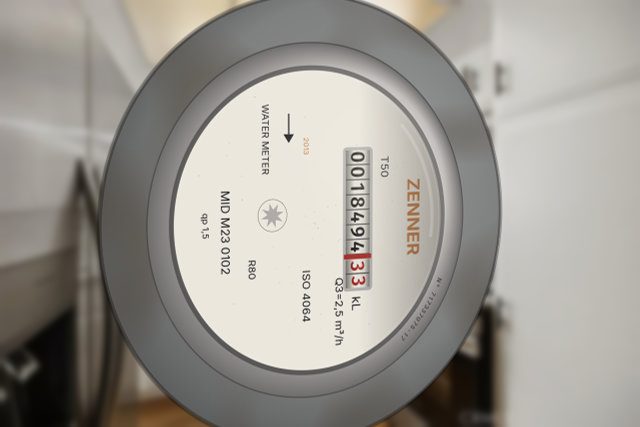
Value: value=18494.33 unit=kL
